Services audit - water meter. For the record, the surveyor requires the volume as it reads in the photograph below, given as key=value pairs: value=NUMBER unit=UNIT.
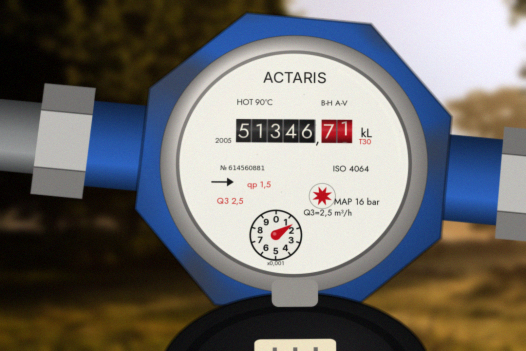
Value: value=51346.711 unit=kL
